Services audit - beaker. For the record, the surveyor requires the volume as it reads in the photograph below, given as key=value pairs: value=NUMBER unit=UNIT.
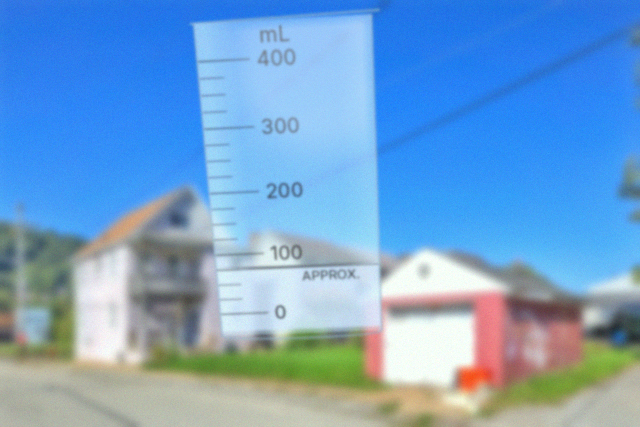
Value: value=75 unit=mL
